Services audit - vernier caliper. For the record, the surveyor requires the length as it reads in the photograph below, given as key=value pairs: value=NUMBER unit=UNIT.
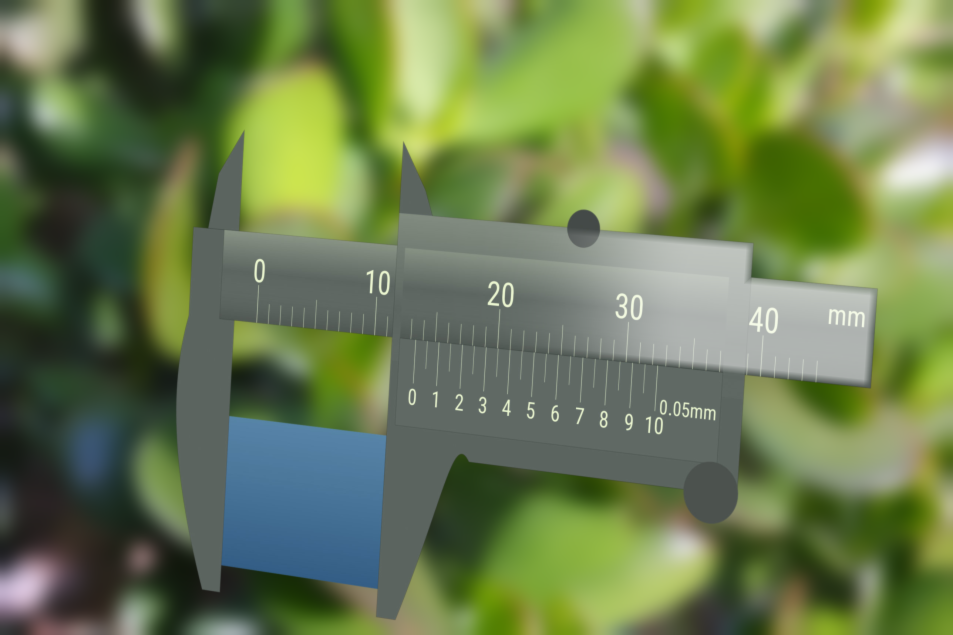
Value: value=13.4 unit=mm
